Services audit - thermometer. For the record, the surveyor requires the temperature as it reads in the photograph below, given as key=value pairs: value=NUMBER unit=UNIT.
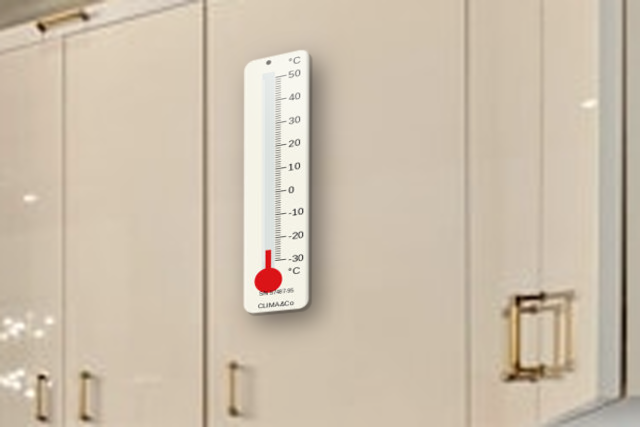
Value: value=-25 unit=°C
